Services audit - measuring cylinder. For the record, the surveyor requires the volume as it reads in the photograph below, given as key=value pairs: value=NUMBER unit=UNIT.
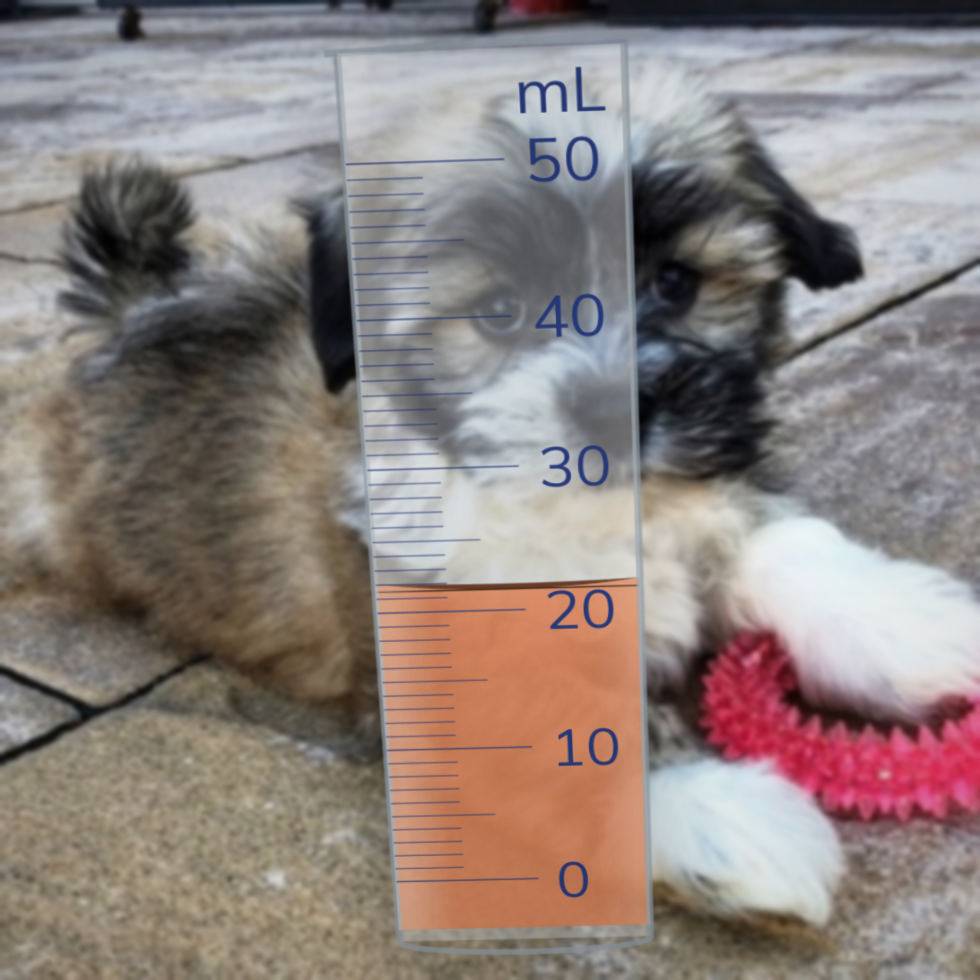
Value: value=21.5 unit=mL
